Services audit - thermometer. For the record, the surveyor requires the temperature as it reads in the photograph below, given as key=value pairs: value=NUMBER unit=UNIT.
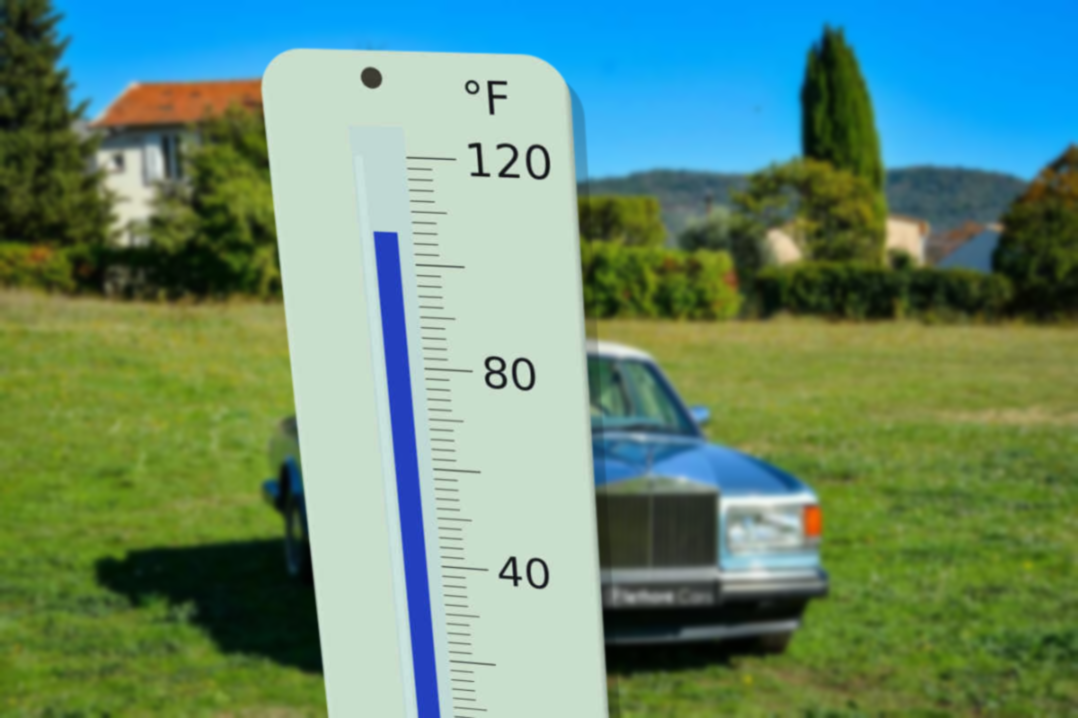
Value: value=106 unit=°F
